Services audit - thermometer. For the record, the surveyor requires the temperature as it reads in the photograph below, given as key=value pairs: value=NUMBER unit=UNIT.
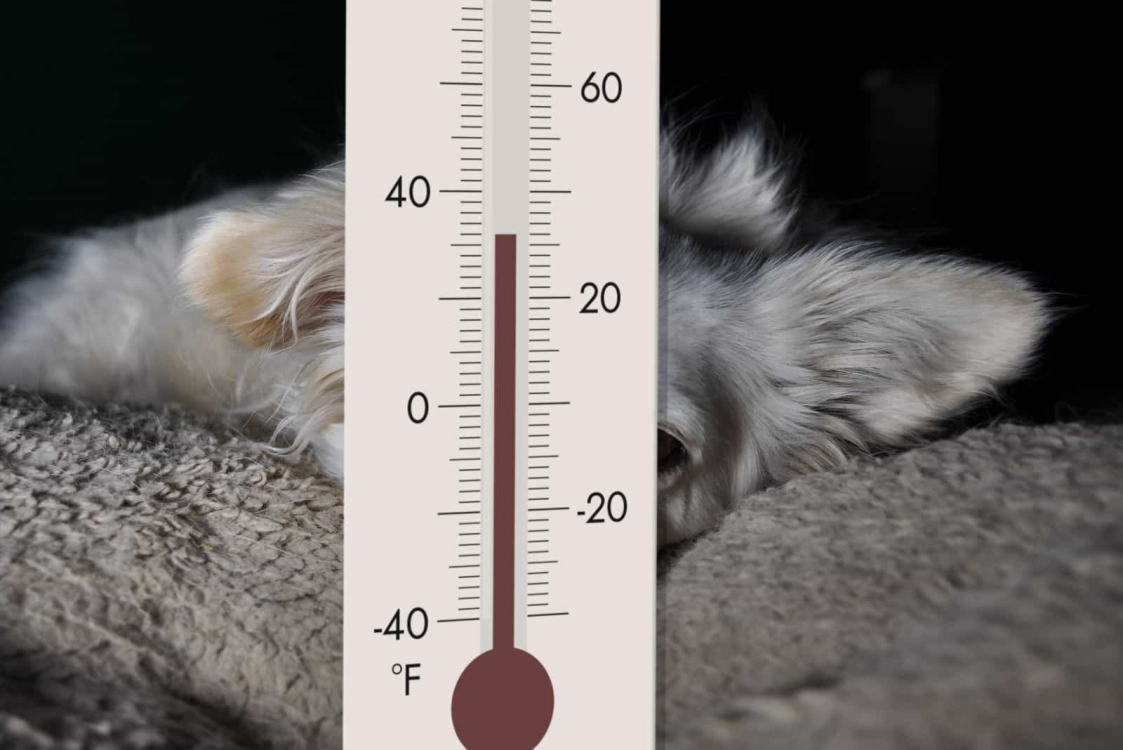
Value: value=32 unit=°F
